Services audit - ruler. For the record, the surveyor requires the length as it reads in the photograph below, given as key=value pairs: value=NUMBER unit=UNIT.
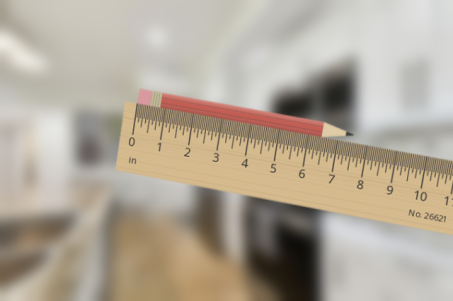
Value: value=7.5 unit=in
